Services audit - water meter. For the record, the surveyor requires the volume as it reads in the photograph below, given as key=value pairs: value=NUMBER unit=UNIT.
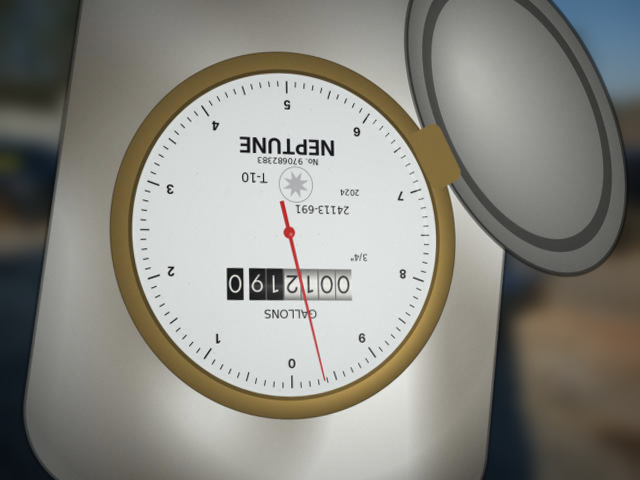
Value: value=12189.6 unit=gal
